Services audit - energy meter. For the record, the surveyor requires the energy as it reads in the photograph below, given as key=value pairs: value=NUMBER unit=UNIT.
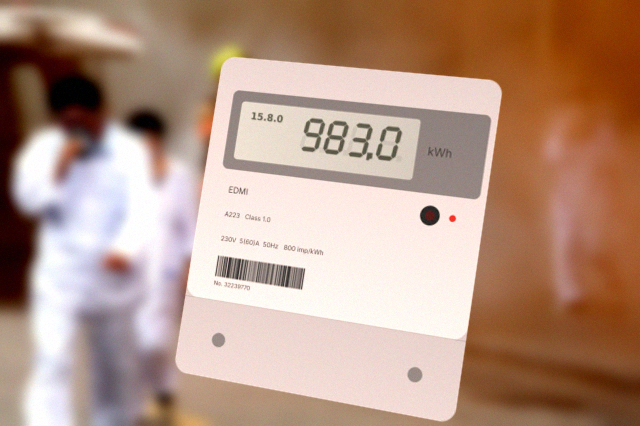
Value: value=983.0 unit=kWh
